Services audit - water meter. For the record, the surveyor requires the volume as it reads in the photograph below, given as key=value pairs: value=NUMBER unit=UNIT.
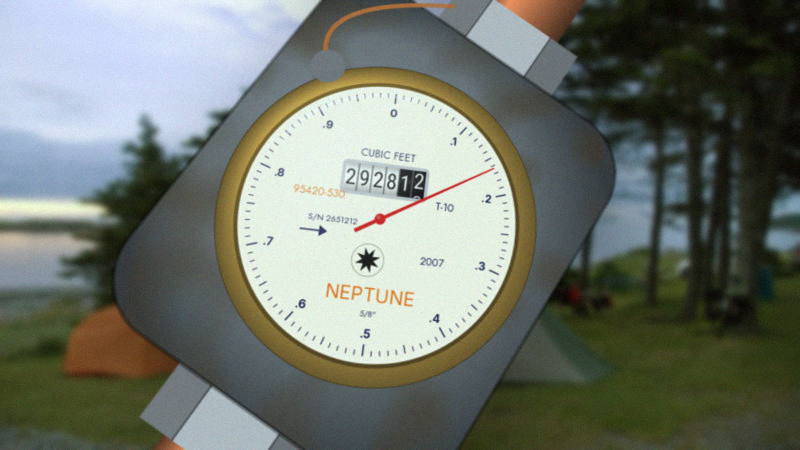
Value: value=292812.16 unit=ft³
